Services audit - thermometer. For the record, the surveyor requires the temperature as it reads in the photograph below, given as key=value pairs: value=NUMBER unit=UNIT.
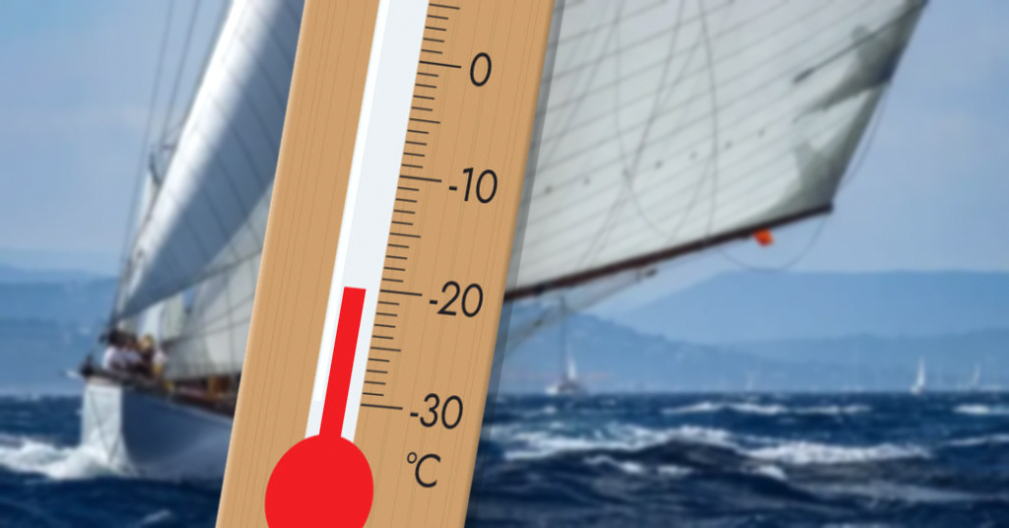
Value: value=-20 unit=°C
